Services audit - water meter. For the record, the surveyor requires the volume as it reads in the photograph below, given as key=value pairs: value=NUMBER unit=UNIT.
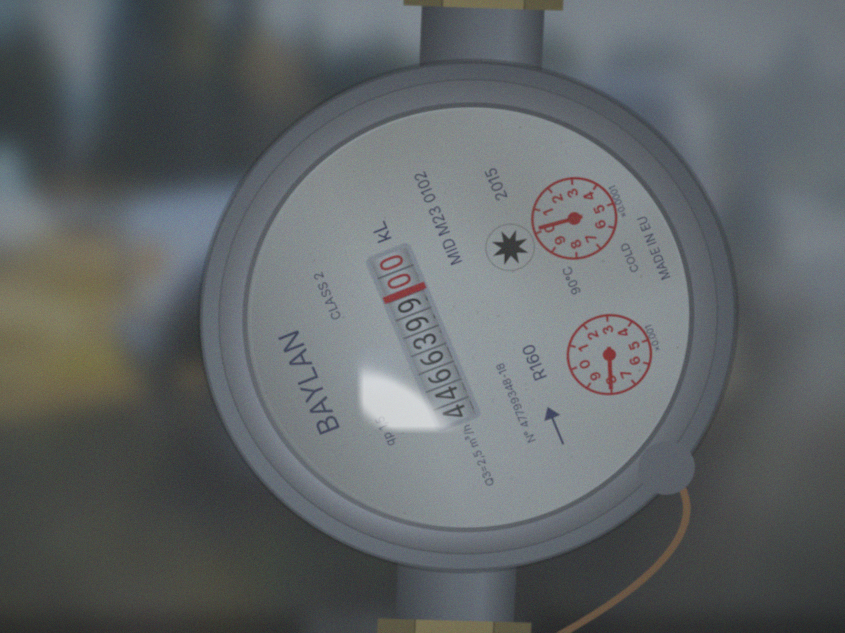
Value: value=4466399.0080 unit=kL
